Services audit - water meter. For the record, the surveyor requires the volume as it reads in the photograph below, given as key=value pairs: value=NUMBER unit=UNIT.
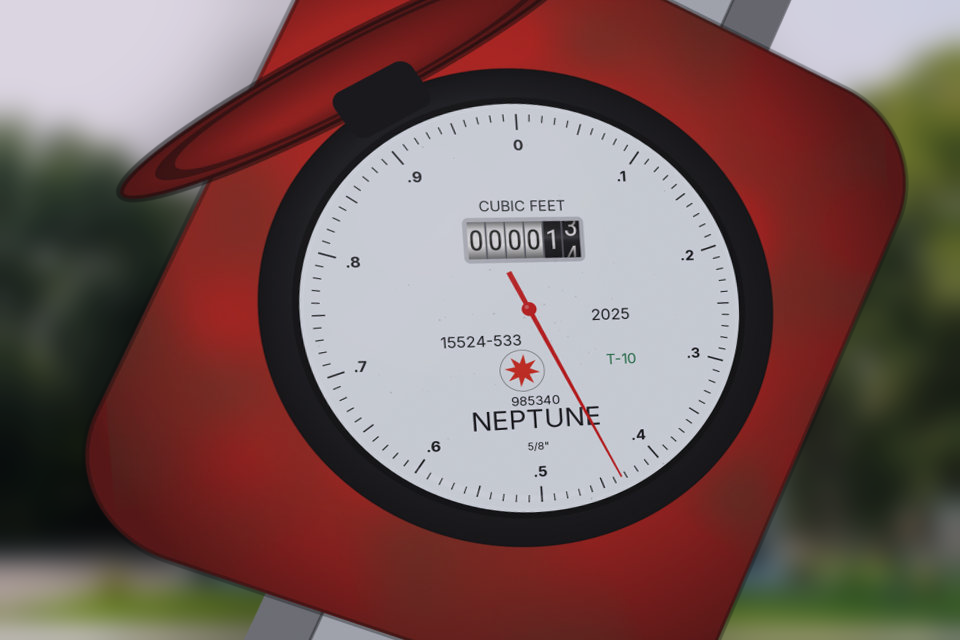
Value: value=13.43 unit=ft³
